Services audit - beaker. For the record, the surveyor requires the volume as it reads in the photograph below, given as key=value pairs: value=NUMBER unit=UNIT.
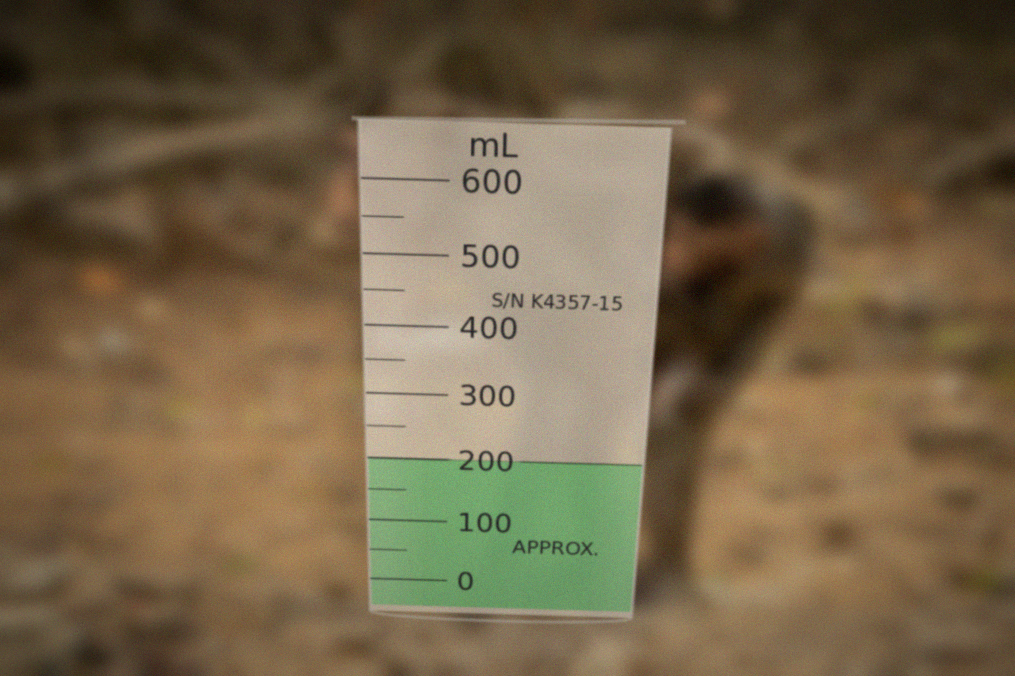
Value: value=200 unit=mL
